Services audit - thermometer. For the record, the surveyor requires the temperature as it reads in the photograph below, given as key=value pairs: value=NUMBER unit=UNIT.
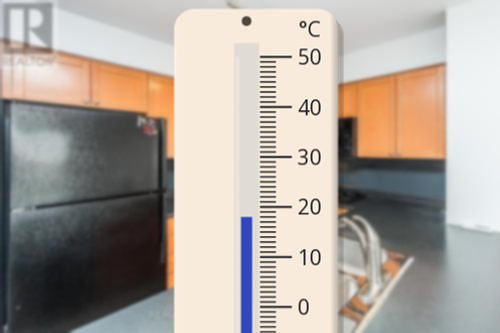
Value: value=18 unit=°C
